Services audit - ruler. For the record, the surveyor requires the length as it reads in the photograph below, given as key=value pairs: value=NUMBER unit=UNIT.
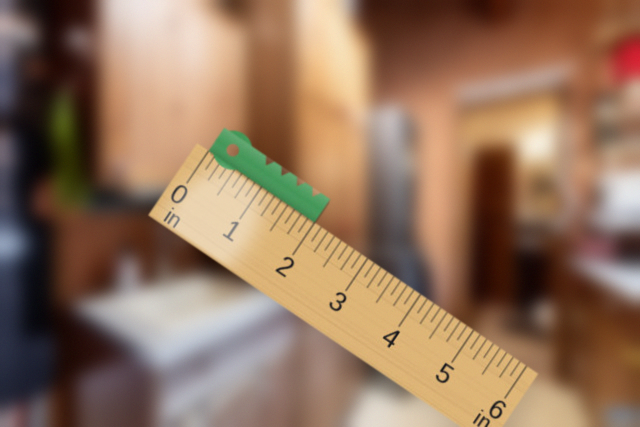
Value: value=2 unit=in
